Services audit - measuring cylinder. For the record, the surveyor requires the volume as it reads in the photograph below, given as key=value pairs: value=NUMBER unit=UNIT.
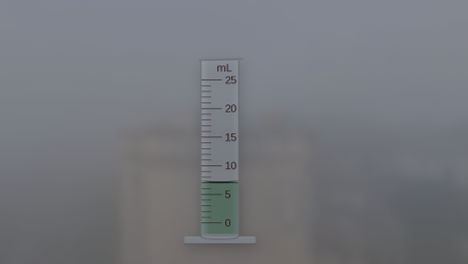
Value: value=7 unit=mL
